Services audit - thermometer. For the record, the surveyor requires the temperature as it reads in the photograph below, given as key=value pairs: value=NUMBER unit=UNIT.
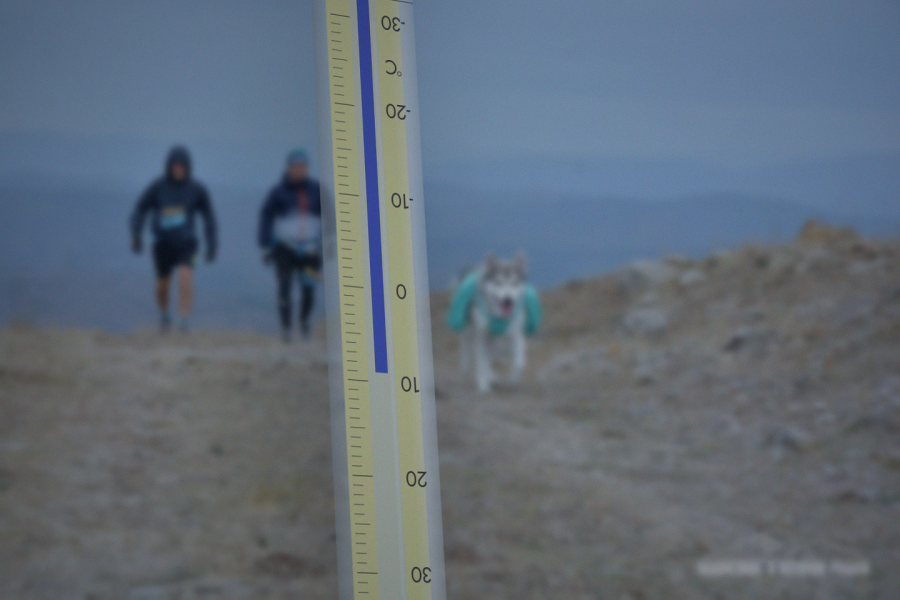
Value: value=9 unit=°C
